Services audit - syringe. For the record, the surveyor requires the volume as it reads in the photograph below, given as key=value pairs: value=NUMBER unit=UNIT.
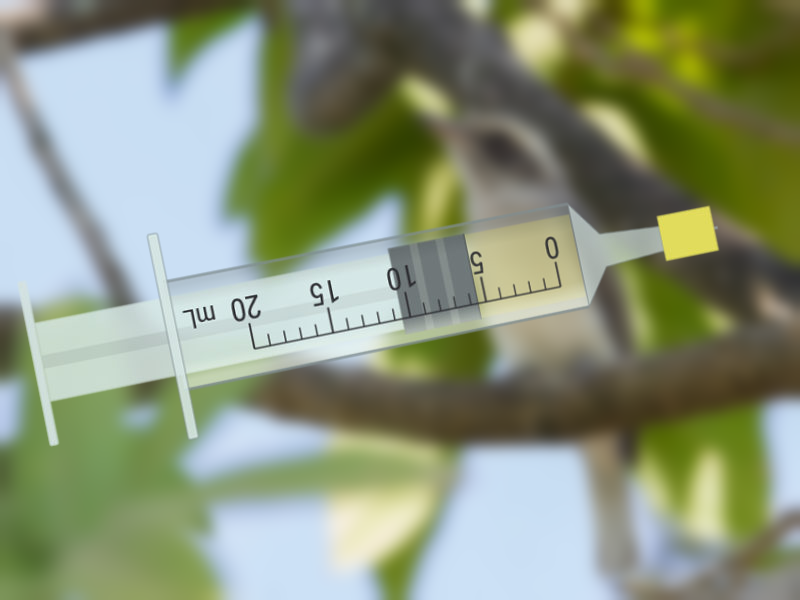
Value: value=5.5 unit=mL
